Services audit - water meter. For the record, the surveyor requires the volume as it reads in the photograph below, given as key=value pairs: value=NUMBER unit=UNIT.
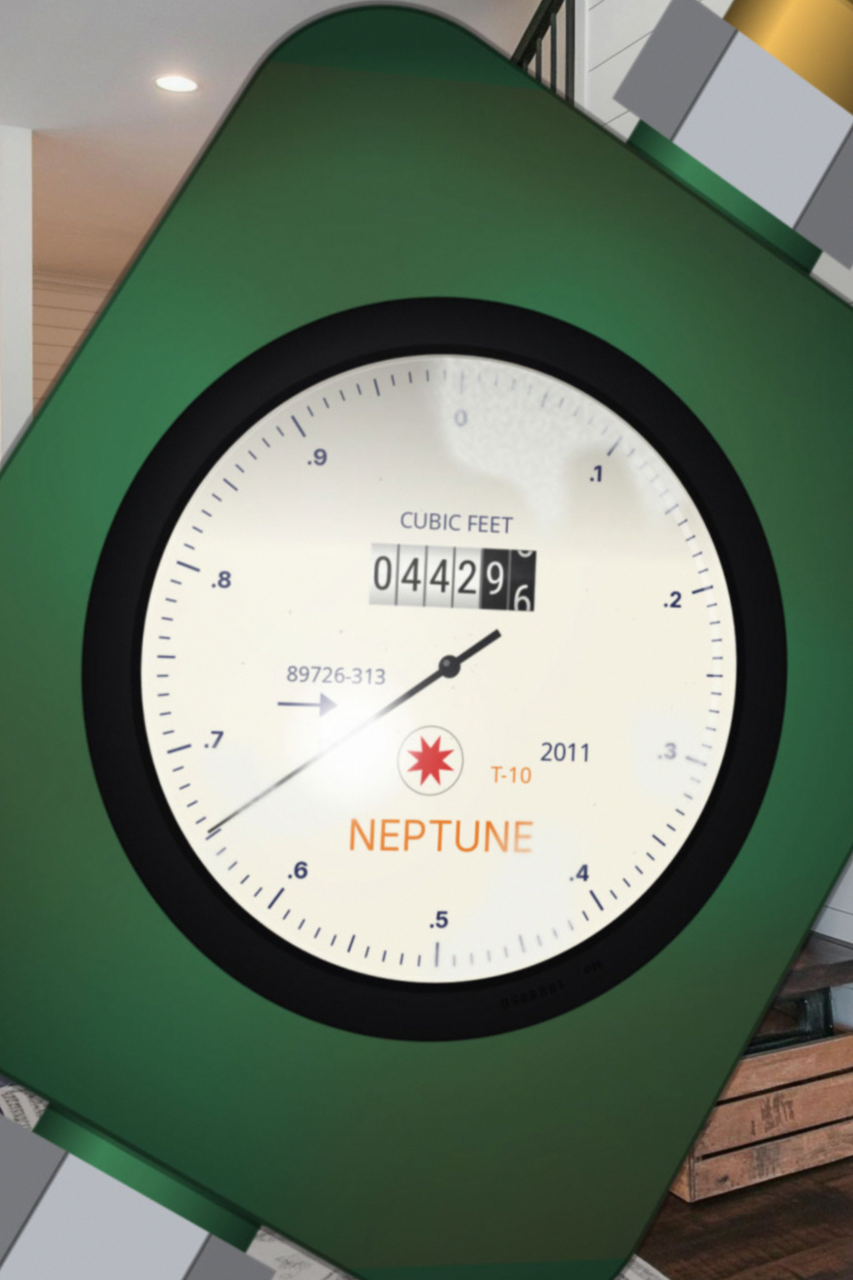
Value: value=44295.65 unit=ft³
